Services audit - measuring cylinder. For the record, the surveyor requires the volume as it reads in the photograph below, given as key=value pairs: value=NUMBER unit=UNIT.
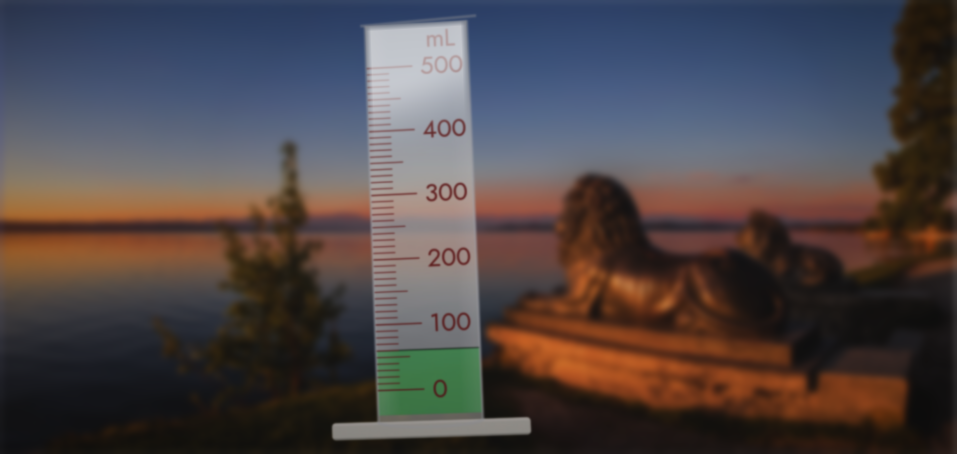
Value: value=60 unit=mL
